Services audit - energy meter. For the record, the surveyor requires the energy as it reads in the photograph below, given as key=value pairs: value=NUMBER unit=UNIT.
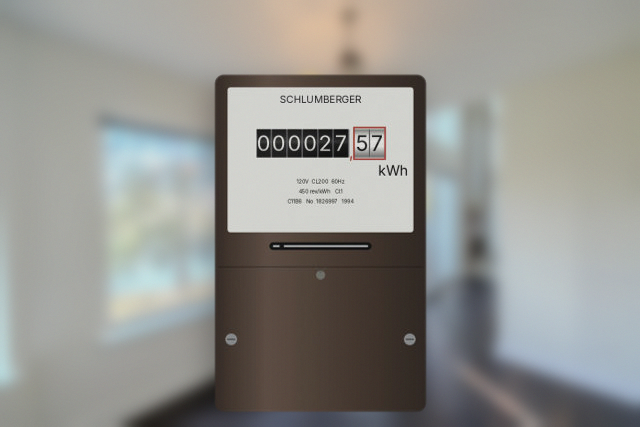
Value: value=27.57 unit=kWh
